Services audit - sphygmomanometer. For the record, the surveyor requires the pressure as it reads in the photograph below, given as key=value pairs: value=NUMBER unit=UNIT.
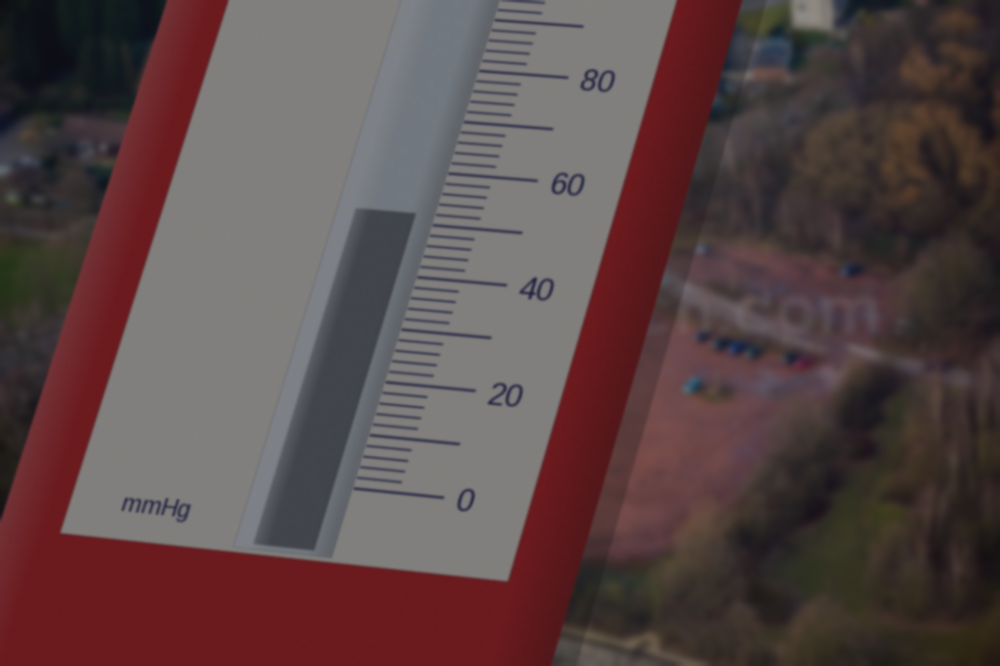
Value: value=52 unit=mmHg
